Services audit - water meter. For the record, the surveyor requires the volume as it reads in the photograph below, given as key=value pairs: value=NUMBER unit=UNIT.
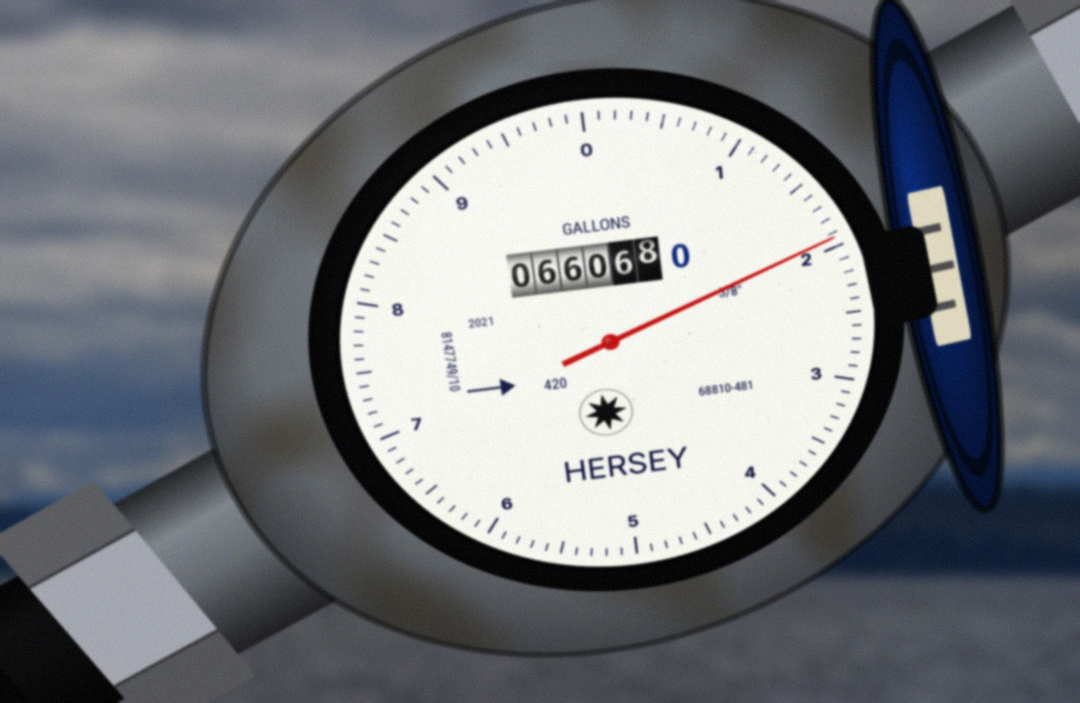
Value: value=660681.9 unit=gal
